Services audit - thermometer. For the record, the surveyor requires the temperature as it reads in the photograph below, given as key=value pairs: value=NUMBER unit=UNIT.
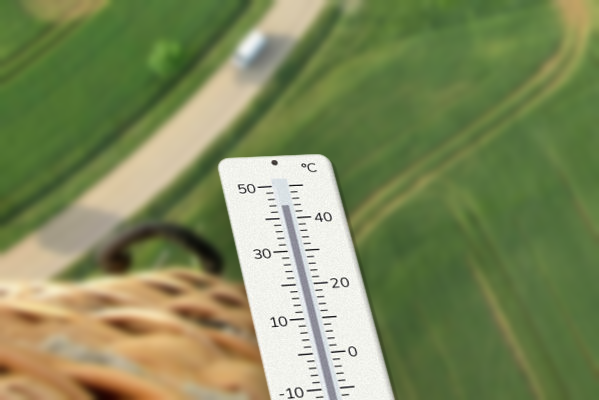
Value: value=44 unit=°C
